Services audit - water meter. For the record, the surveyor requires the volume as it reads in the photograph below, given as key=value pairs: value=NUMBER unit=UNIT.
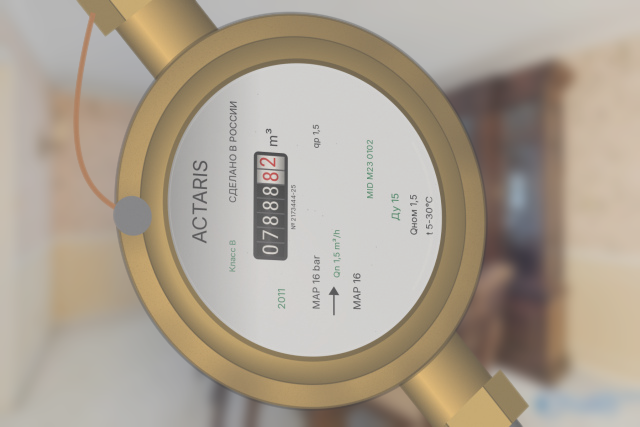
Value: value=7888.82 unit=m³
